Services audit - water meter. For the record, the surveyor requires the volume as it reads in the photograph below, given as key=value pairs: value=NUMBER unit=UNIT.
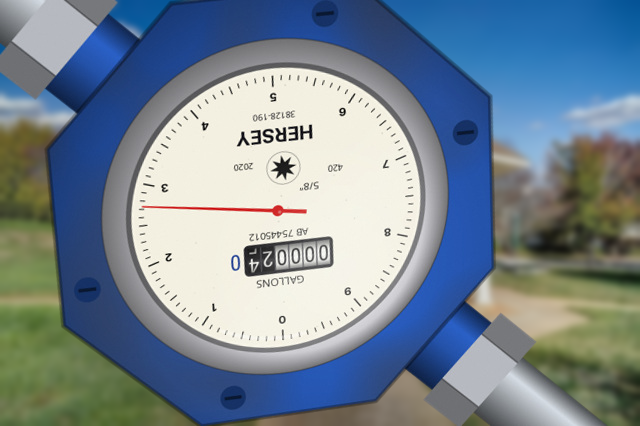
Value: value=242.7 unit=gal
